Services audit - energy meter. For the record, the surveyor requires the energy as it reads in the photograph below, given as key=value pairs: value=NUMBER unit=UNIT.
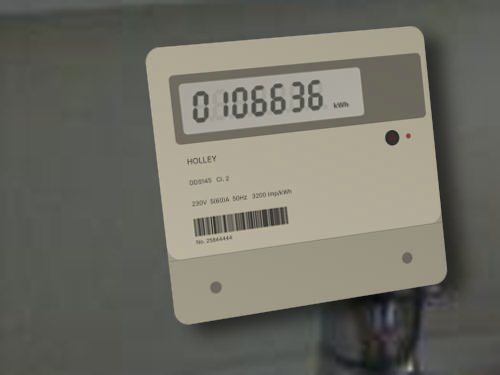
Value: value=106636 unit=kWh
